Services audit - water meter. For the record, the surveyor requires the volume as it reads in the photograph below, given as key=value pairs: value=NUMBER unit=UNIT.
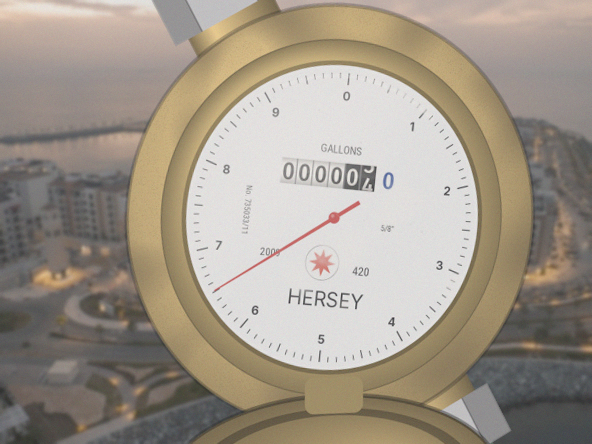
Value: value=36.5 unit=gal
